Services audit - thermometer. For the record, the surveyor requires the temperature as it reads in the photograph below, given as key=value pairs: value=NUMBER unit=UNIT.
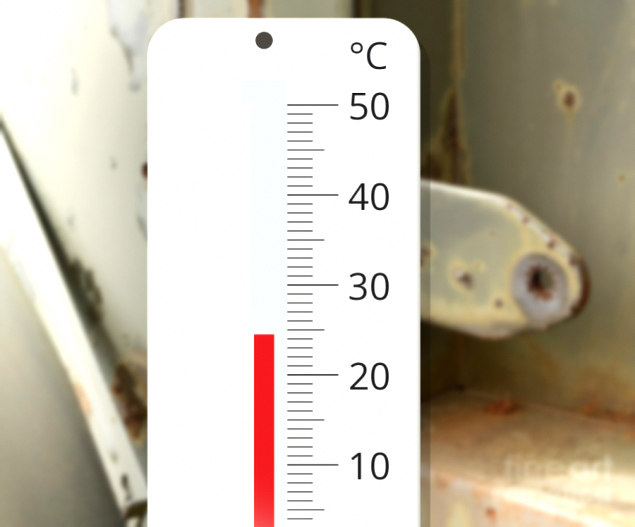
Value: value=24.5 unit=°C
